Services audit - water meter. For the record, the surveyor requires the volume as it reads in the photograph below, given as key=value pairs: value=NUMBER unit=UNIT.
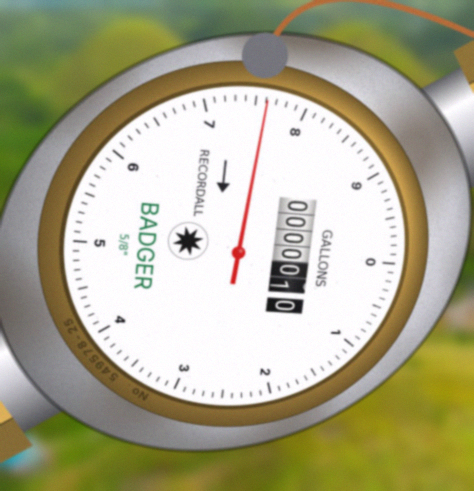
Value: value=7.6 unit=gal
